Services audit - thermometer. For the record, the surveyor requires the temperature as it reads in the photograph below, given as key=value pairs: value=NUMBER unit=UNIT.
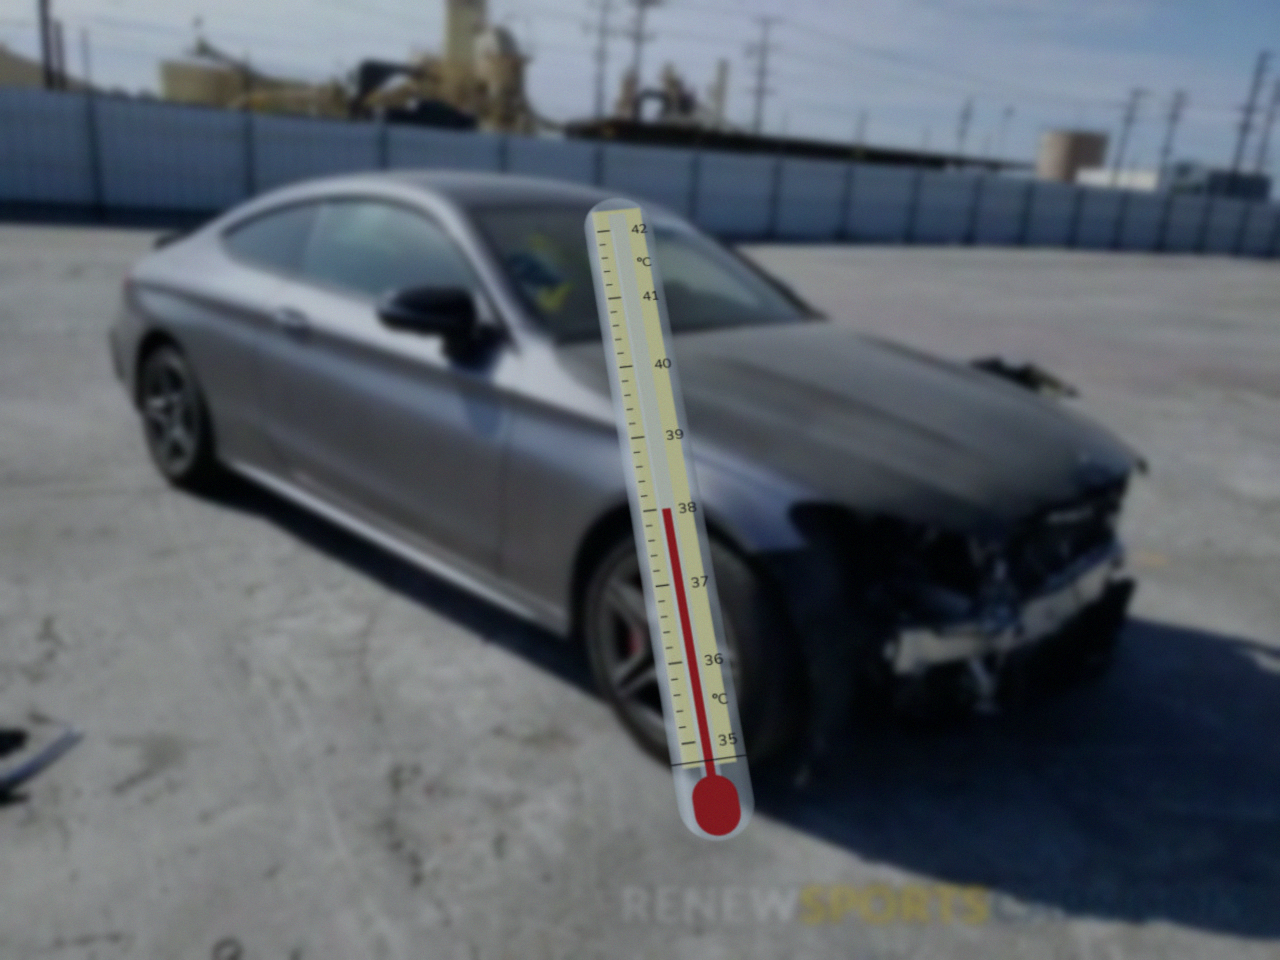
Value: value=38 unit=°C
